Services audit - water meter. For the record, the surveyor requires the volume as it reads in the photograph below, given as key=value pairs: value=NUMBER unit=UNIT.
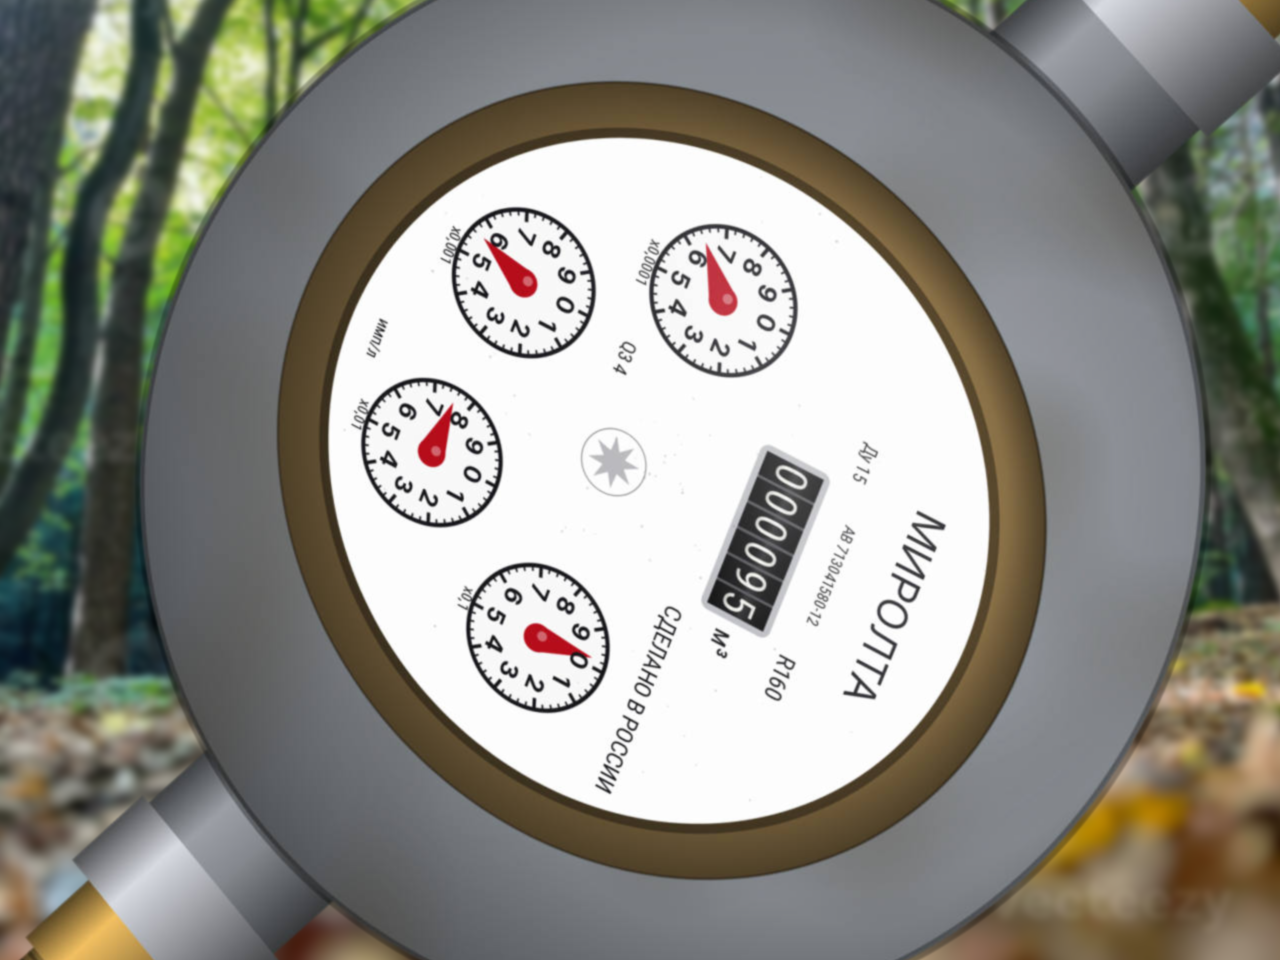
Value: value=94.9756 unit=m³
